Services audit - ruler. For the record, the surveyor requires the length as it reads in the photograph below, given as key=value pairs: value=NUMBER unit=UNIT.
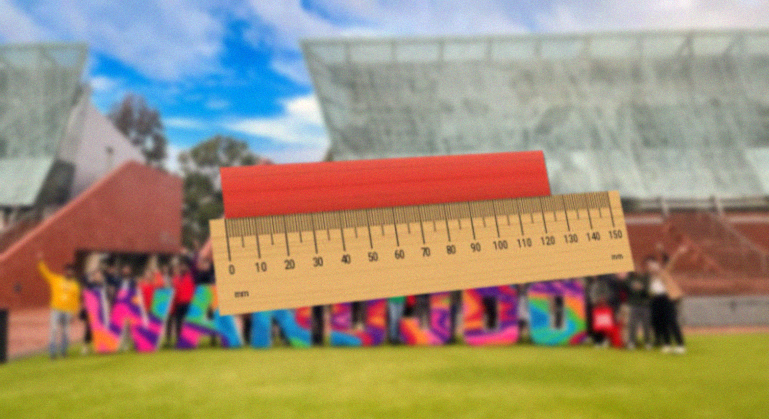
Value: value=125 unit=mm
